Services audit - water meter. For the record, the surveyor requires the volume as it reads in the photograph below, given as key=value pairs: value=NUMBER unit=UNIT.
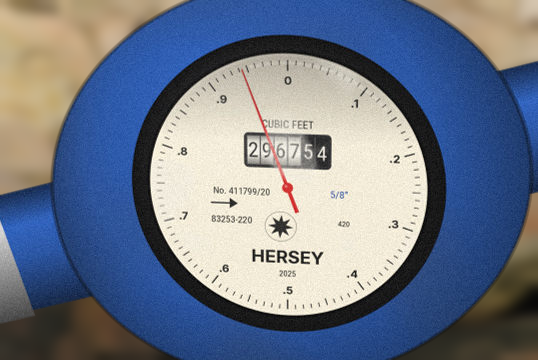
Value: value=296753.94 unit=ft³
